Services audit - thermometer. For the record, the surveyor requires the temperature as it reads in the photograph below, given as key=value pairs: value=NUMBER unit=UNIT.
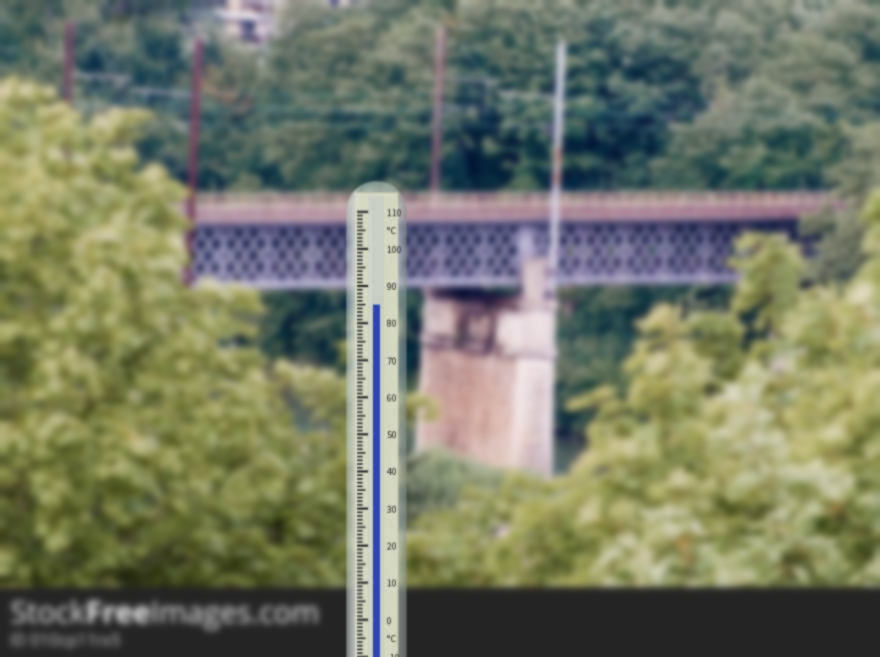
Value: value=85 unit=°C
